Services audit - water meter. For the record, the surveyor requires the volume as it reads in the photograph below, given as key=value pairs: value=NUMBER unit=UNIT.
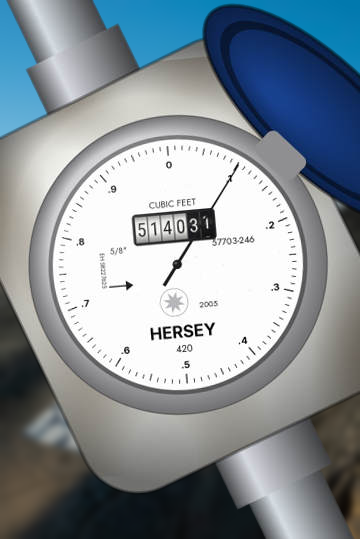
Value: value=514031.10 unit=ft³
